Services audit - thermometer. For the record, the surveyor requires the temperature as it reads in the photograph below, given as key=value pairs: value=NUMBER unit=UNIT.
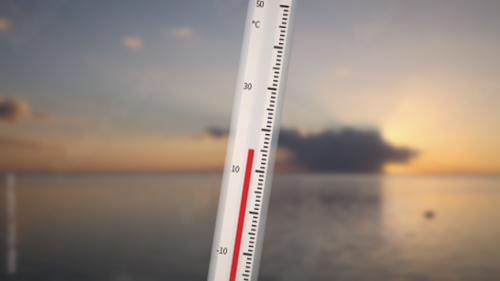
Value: value=15 unit=°C
